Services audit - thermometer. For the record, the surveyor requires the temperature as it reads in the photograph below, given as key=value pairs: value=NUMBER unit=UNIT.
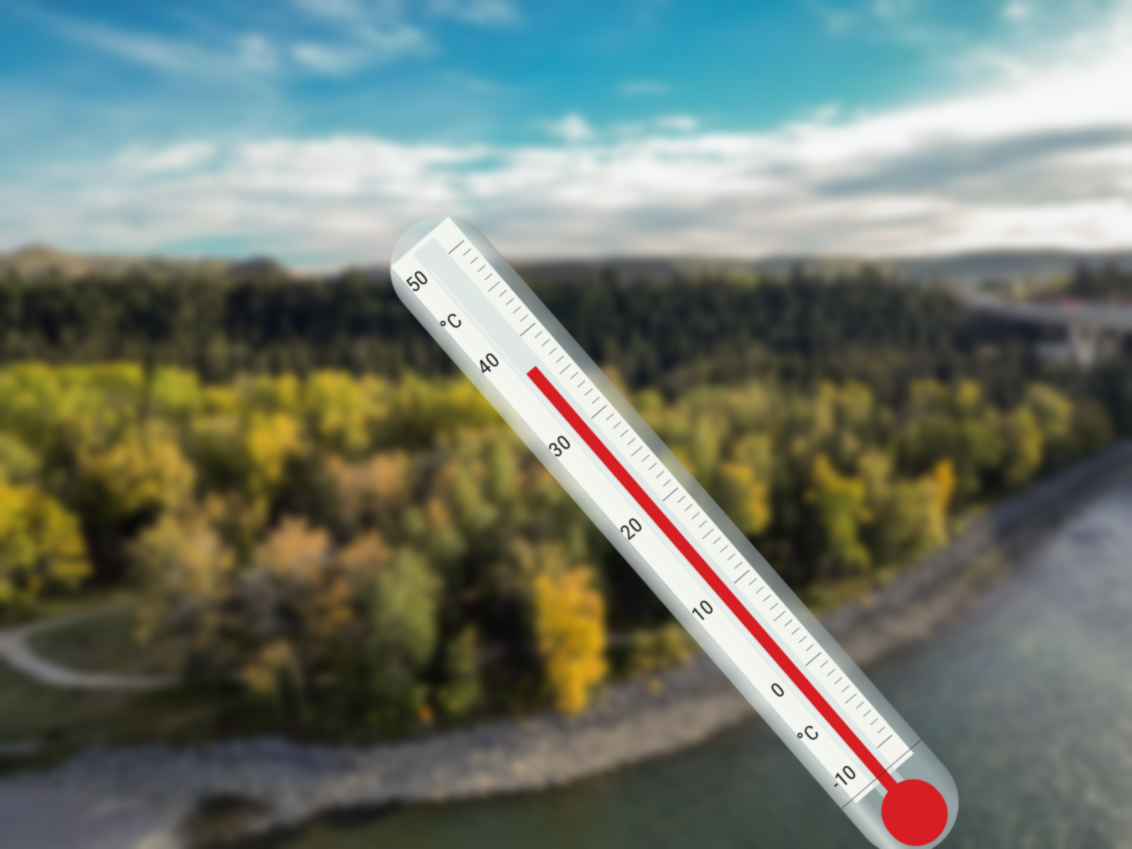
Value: value=37 unit=°C
